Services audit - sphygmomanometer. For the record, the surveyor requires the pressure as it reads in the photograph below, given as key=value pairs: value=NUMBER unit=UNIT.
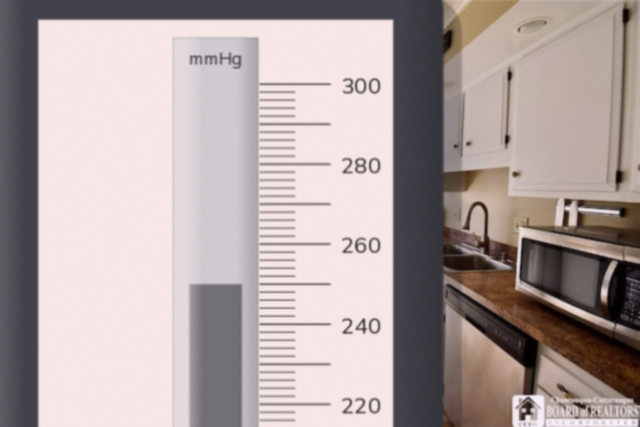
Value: value=250 unit=mmHg
